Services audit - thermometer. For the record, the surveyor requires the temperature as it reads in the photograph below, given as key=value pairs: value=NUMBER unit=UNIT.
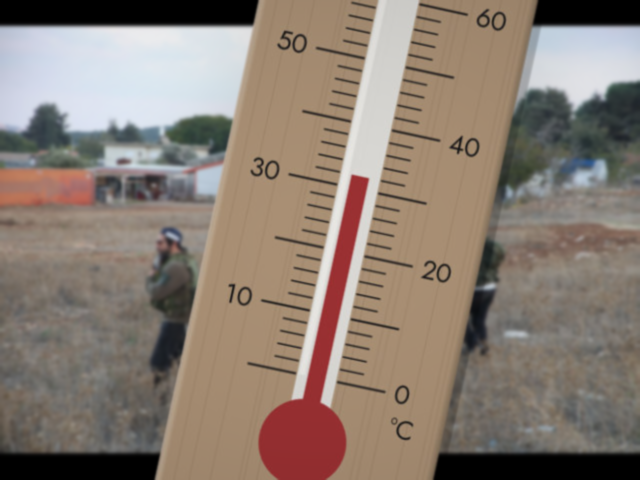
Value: value=32 unit=°C
